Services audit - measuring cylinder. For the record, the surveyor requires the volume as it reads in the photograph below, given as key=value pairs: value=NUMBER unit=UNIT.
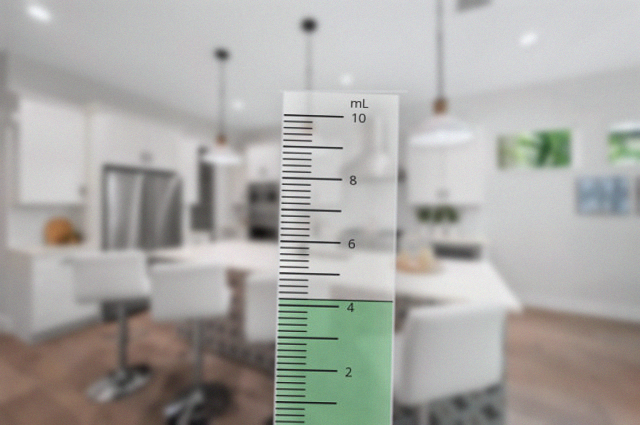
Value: value=4.2 unit=mL
